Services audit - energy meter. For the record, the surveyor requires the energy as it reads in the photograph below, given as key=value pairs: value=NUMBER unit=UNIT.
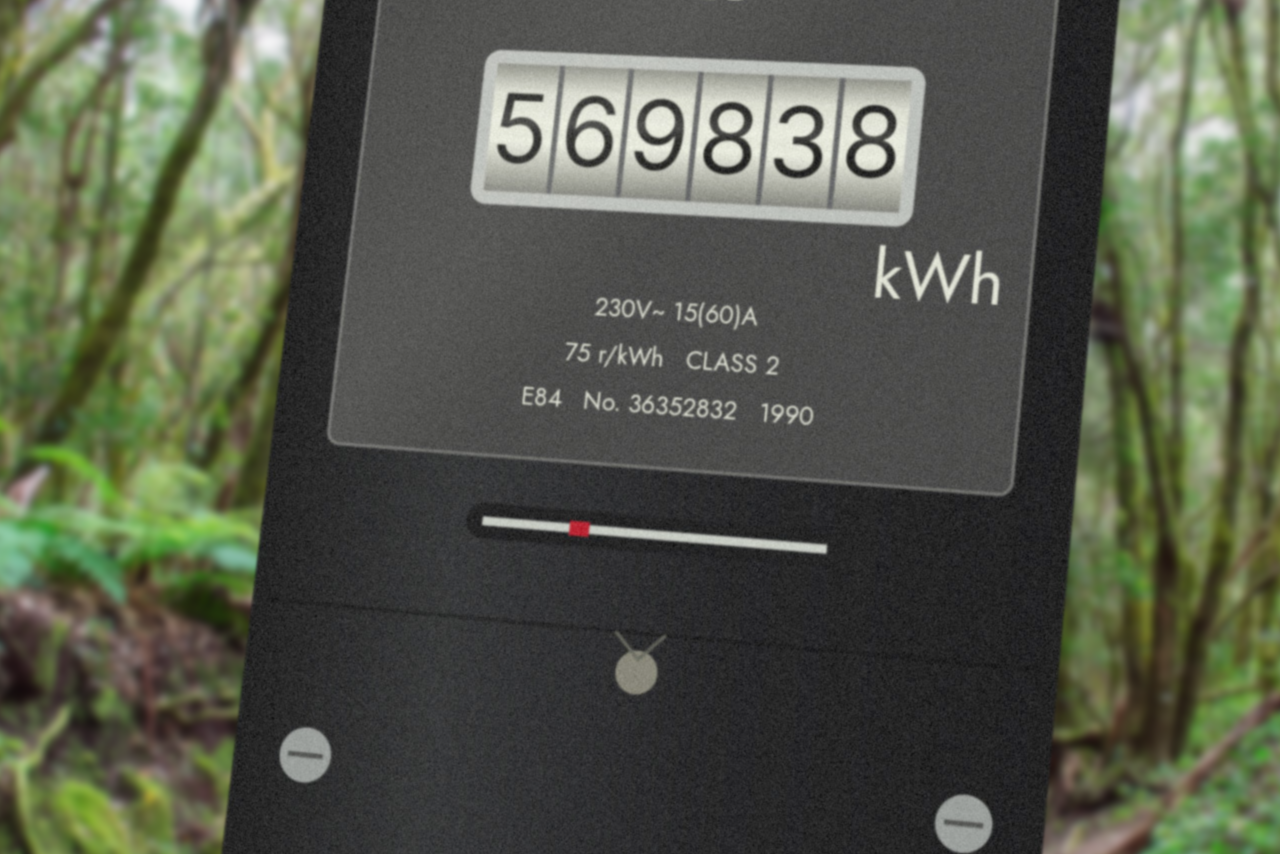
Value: value=569838 unit=kWh
